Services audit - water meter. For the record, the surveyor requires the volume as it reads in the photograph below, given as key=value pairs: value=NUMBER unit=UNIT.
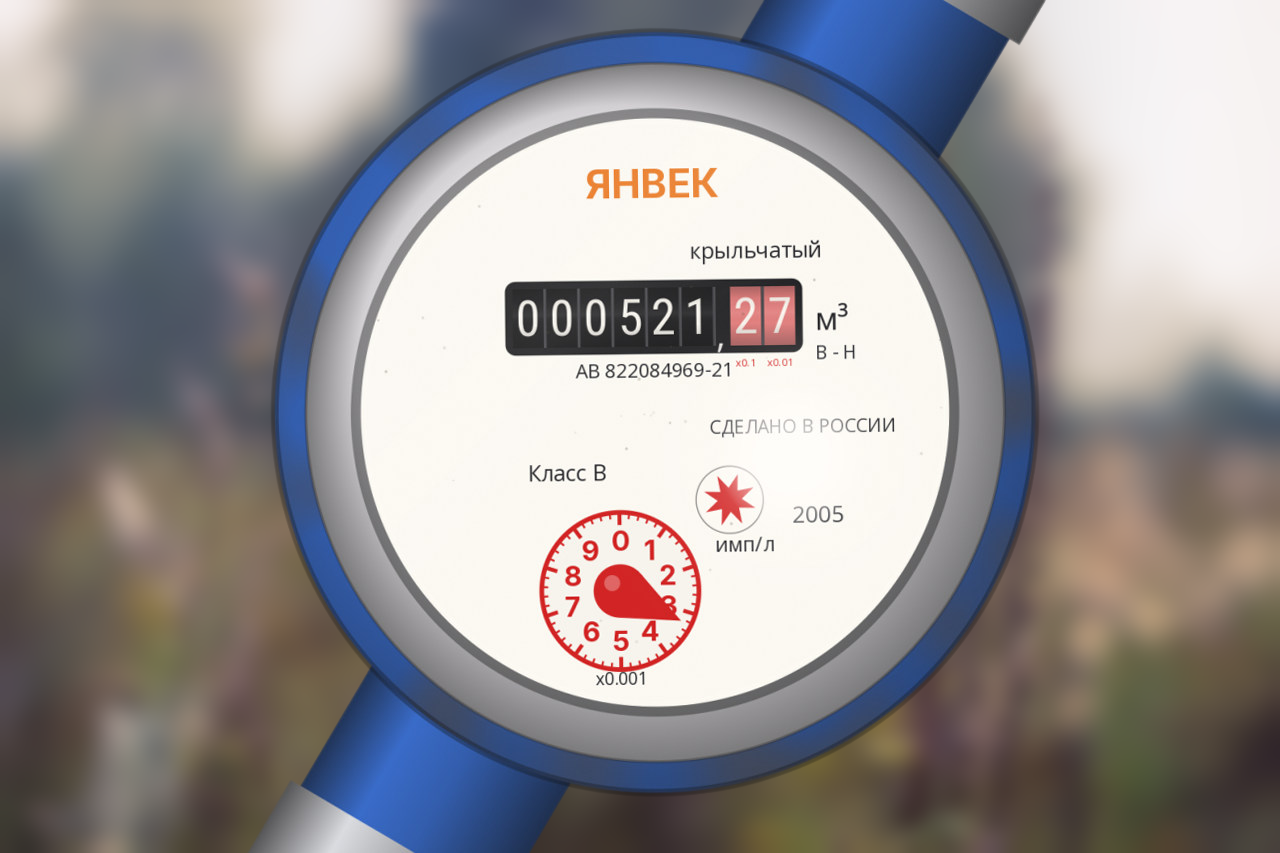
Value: value=521.273 unit=m³
